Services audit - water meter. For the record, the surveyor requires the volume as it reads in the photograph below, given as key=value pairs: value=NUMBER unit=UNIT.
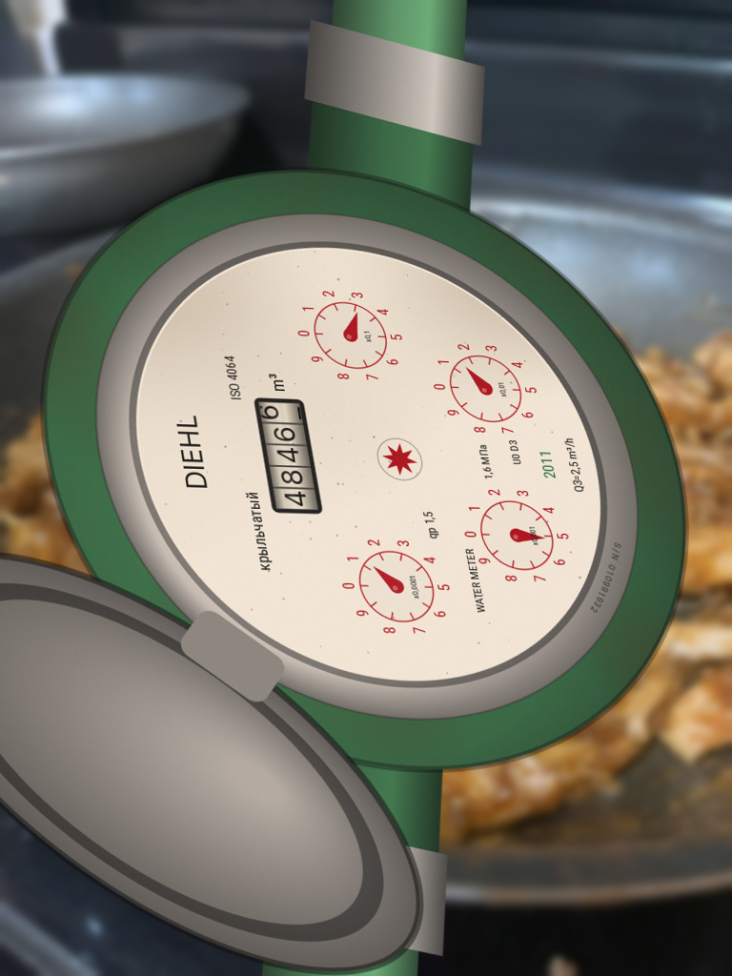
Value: value=48466.3151 unit=m³
